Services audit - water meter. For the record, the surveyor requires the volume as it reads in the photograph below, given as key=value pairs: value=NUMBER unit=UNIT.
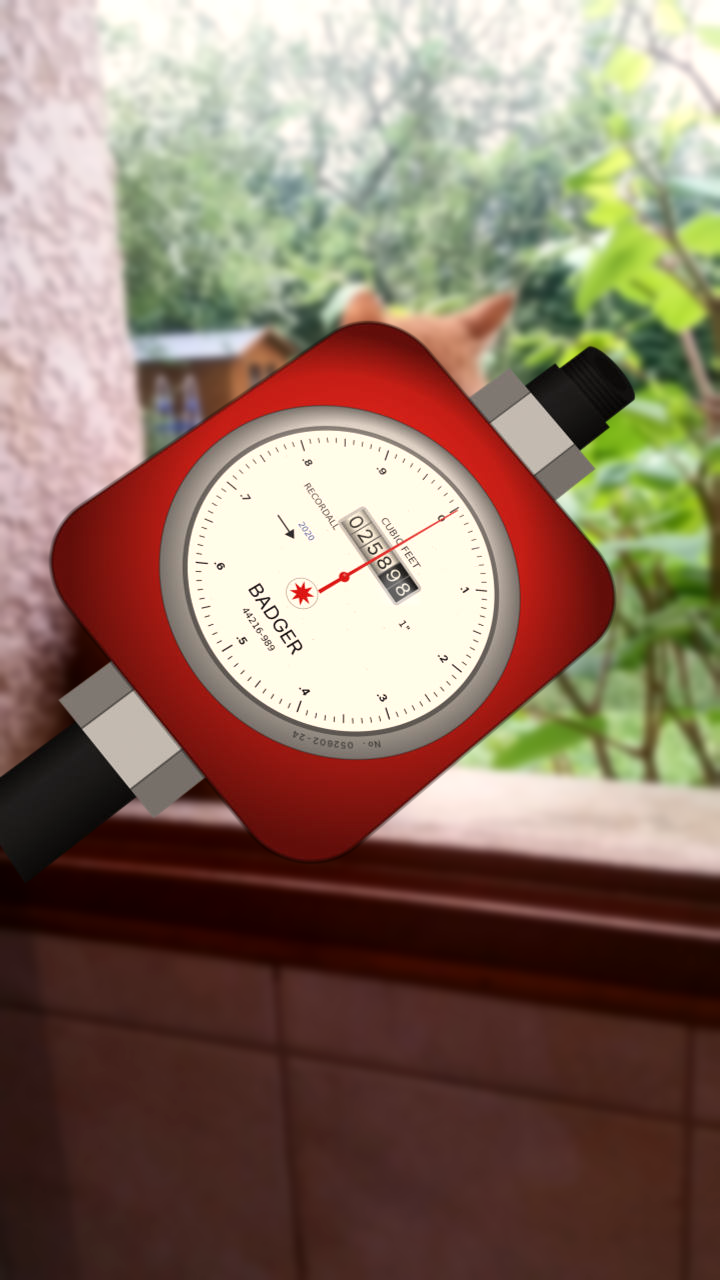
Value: value=25898.00 unit=ft³
